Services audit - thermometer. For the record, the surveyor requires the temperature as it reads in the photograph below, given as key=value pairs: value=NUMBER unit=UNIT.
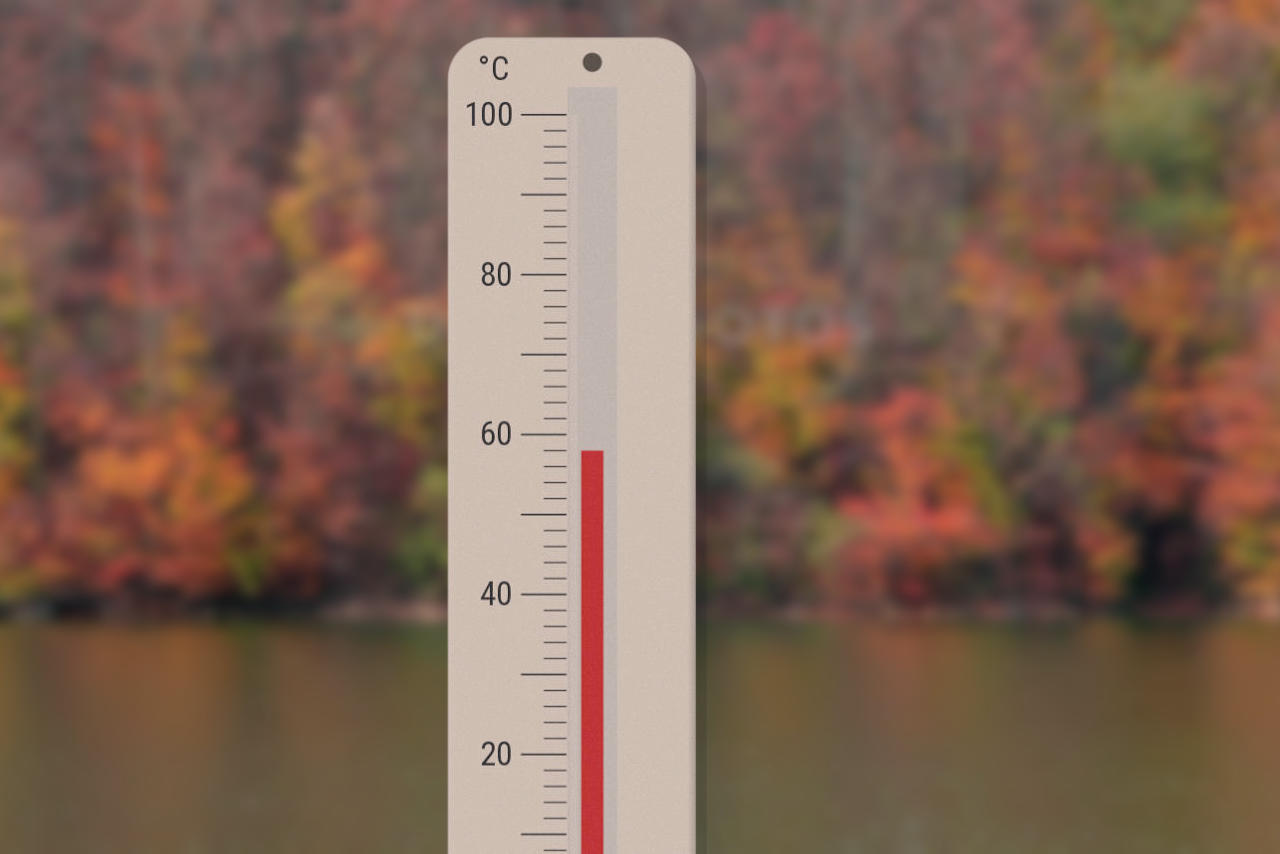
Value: value=58 unit=°C
